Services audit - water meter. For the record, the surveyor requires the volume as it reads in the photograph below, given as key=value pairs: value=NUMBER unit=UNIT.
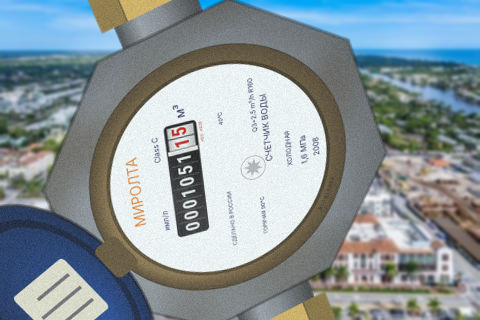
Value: value=1051.15 unit=m³
